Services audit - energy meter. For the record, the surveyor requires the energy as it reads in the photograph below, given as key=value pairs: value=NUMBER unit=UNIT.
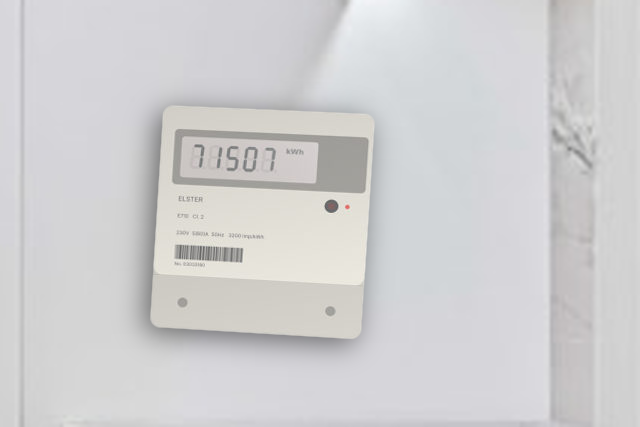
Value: value=71507 unit=kWh
